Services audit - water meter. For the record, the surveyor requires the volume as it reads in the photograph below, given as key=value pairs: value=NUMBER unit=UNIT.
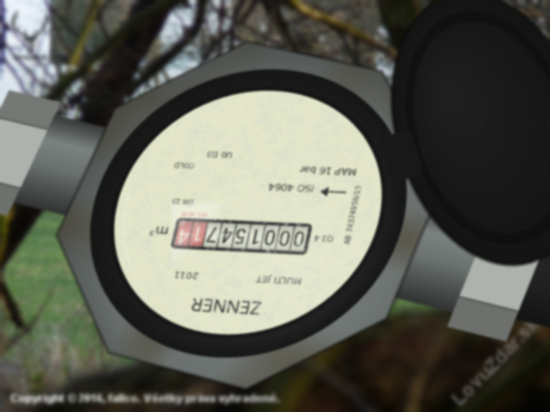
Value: value=1547.14 unit=m³
